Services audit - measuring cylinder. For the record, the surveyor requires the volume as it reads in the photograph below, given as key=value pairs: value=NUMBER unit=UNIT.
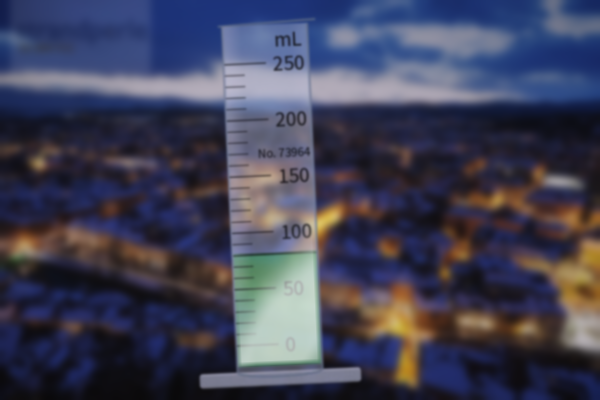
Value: value=80 unit=mL
